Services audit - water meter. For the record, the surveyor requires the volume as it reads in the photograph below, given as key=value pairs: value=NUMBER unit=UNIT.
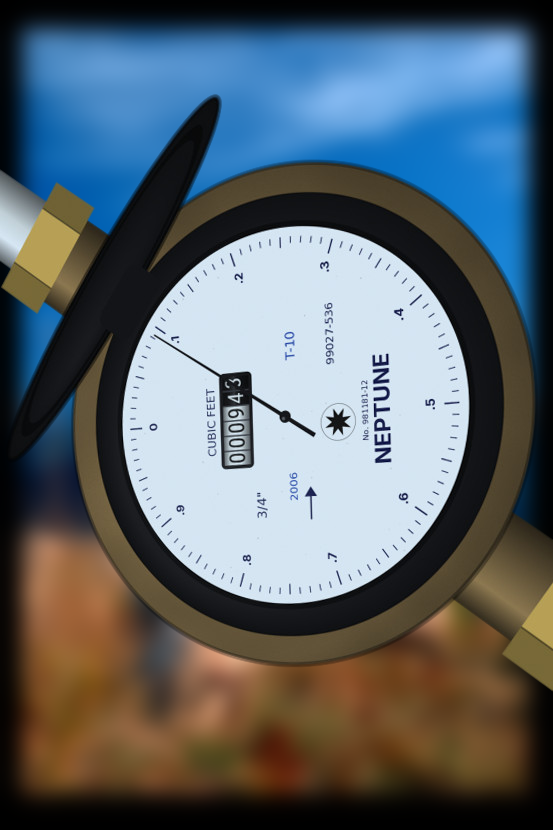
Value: value=943.09 unit=ft³
